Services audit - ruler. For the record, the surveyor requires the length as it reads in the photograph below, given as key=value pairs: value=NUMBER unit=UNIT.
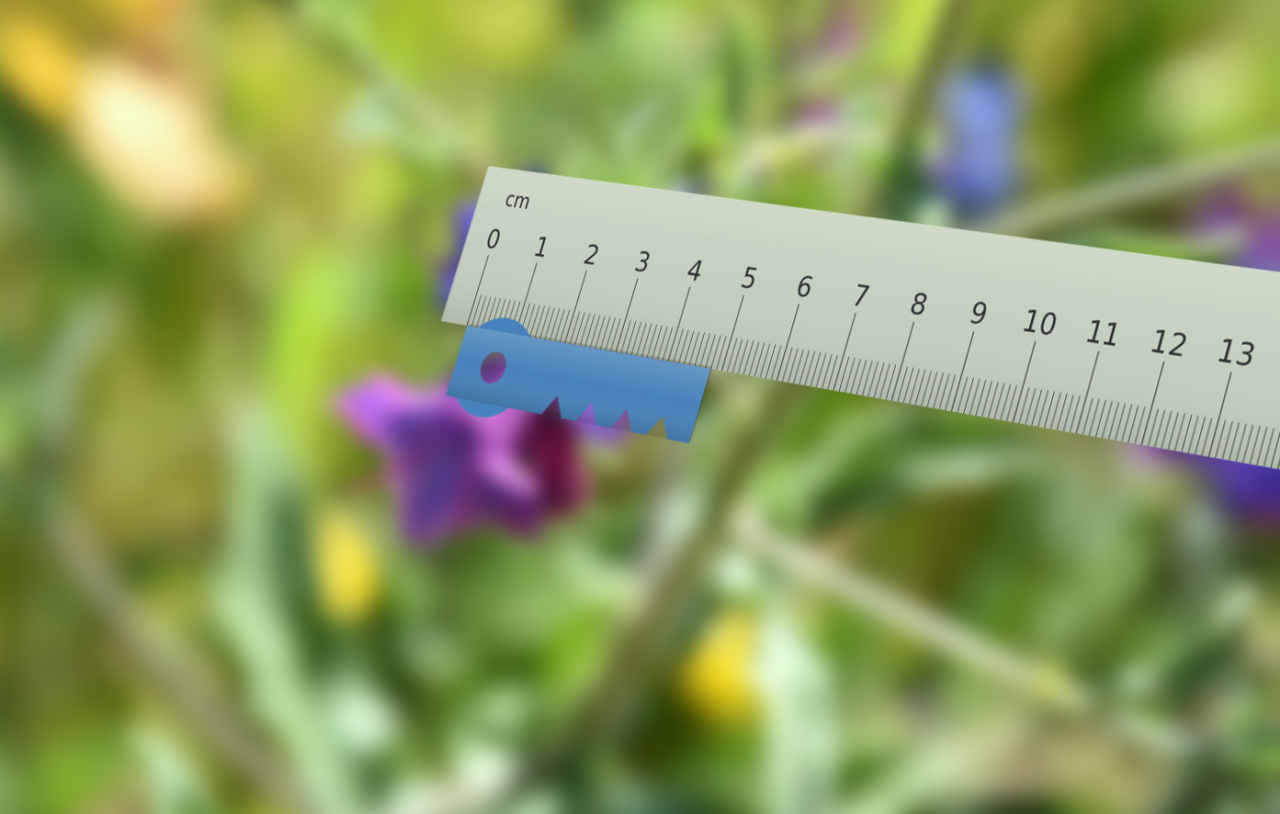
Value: value=4.8 unit=cm
